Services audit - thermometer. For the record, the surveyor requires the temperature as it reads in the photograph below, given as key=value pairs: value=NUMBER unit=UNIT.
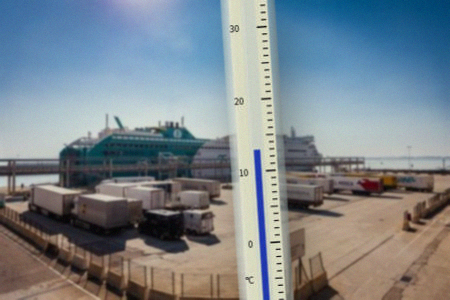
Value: value=13 unit=°C
